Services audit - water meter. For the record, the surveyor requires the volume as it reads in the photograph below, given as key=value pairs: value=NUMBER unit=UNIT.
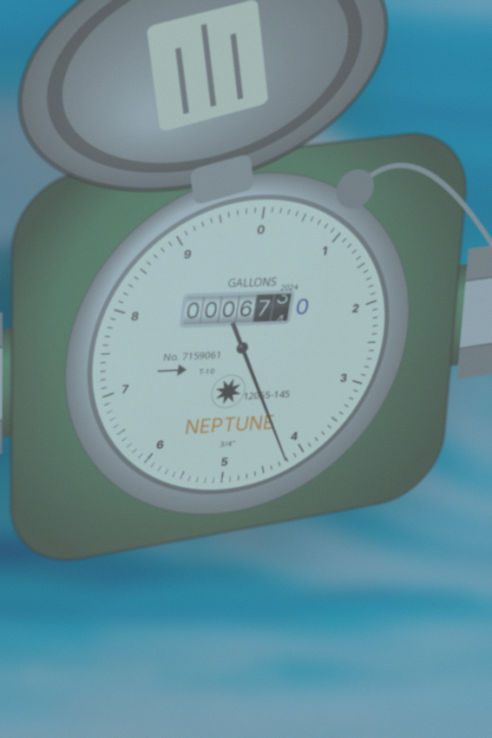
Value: value=6734.2 unit=gal
